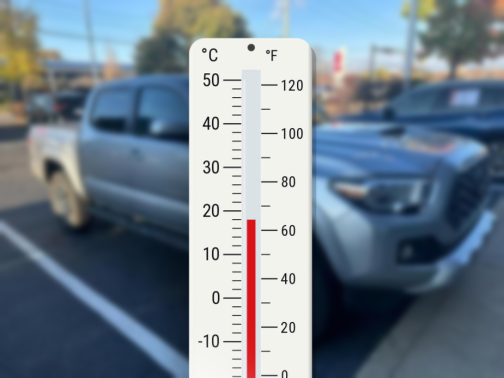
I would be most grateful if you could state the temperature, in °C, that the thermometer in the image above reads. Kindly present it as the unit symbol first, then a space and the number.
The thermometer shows °C 18
